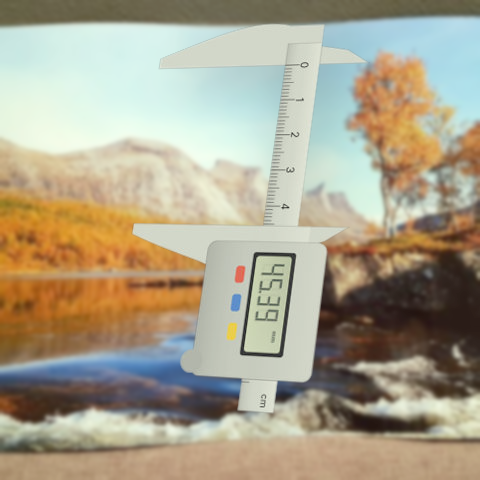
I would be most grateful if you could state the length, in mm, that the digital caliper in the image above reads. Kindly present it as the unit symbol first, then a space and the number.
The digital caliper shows mm 45.39
